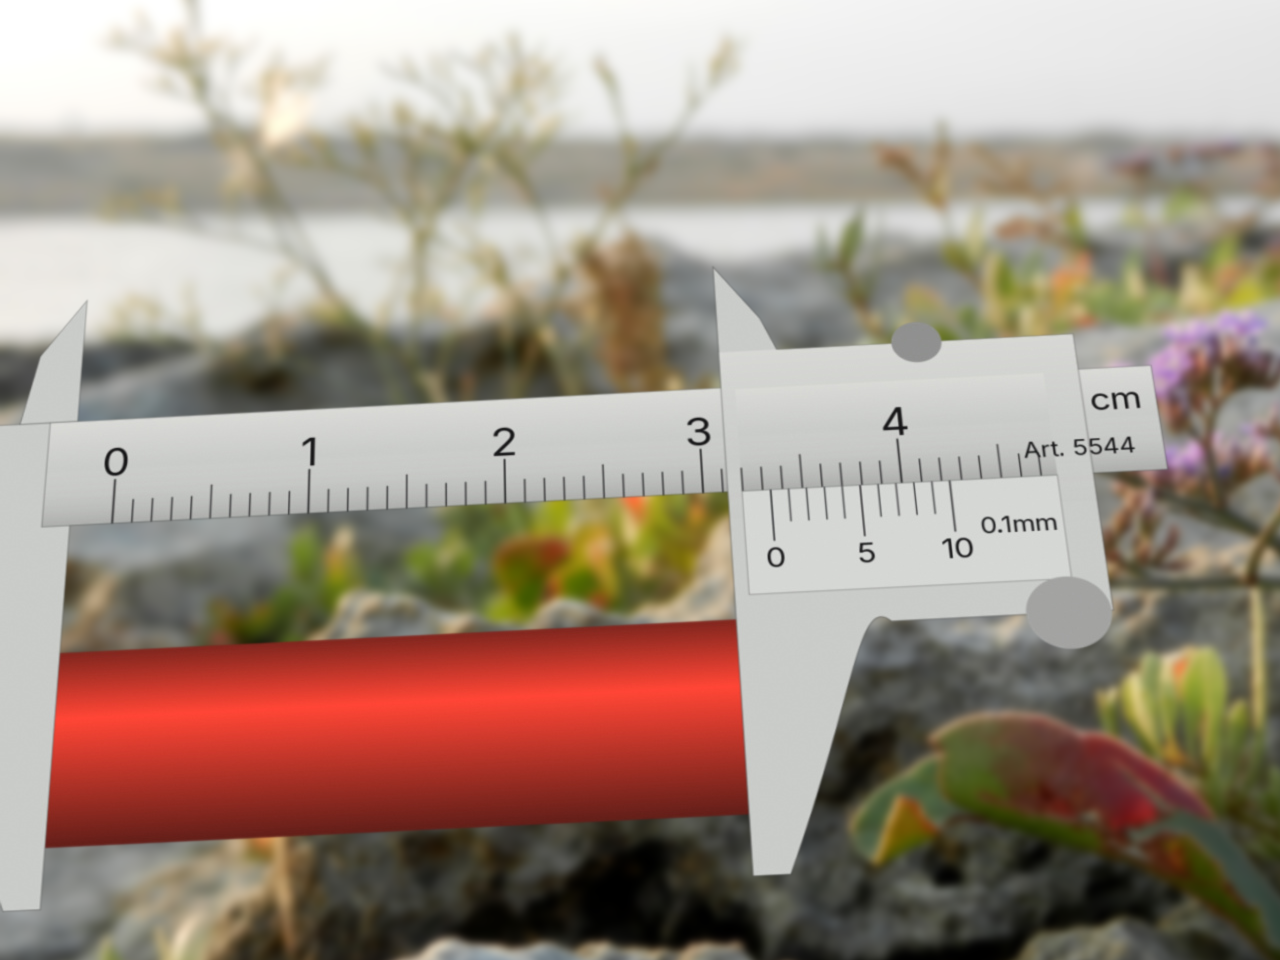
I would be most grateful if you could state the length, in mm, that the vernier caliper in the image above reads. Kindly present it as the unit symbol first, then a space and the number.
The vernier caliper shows mm 33.4
